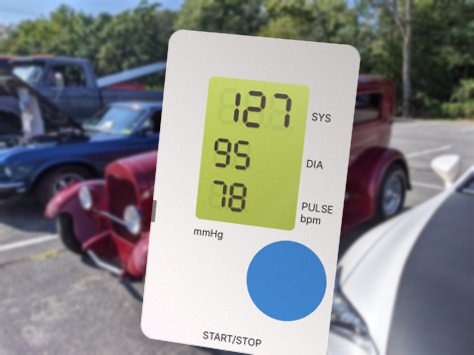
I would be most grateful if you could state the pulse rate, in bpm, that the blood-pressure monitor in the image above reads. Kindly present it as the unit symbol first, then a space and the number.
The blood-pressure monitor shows bpm 78
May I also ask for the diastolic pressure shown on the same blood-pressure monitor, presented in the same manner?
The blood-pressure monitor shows mmHg 95
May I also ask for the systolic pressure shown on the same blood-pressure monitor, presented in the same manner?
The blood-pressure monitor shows mmHg 127
